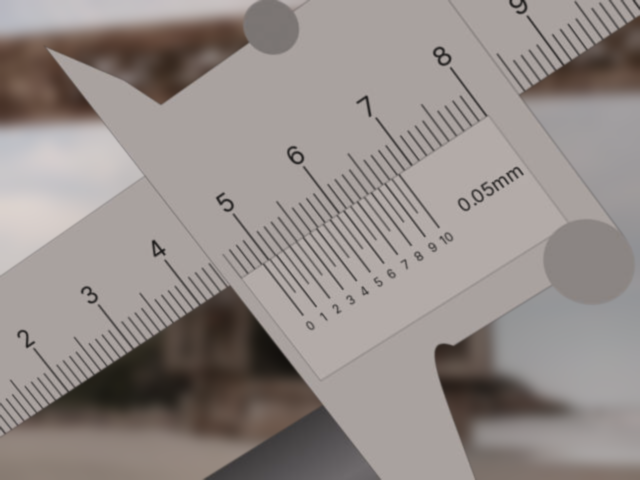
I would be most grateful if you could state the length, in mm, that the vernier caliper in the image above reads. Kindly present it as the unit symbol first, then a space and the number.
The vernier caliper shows mm 49.2
